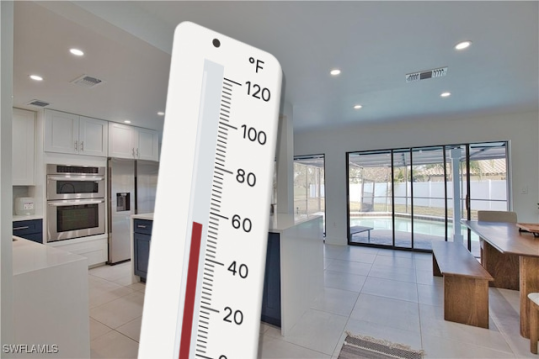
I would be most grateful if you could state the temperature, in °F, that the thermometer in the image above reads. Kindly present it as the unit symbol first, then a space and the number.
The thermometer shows °F 54
